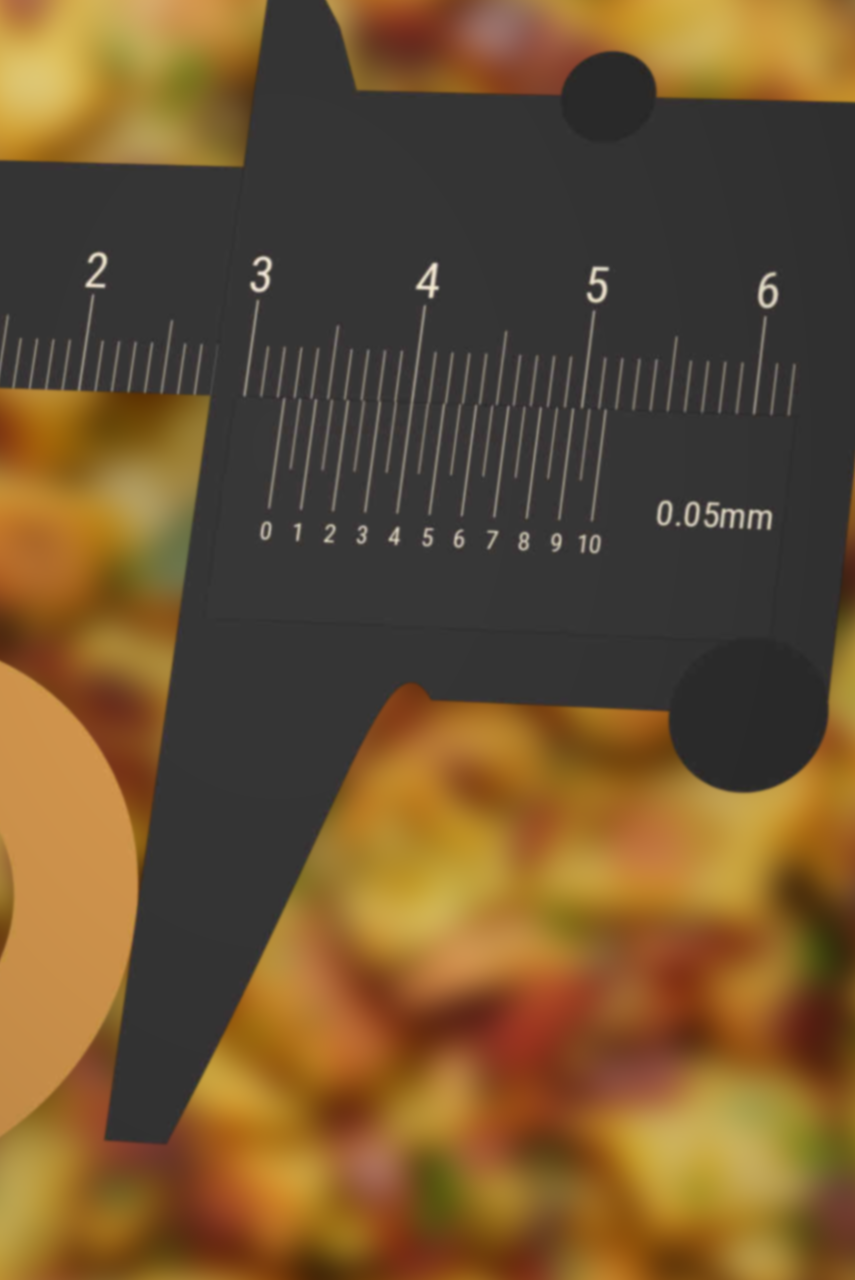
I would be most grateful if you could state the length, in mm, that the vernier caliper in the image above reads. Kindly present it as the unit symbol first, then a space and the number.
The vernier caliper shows mm 32.4
